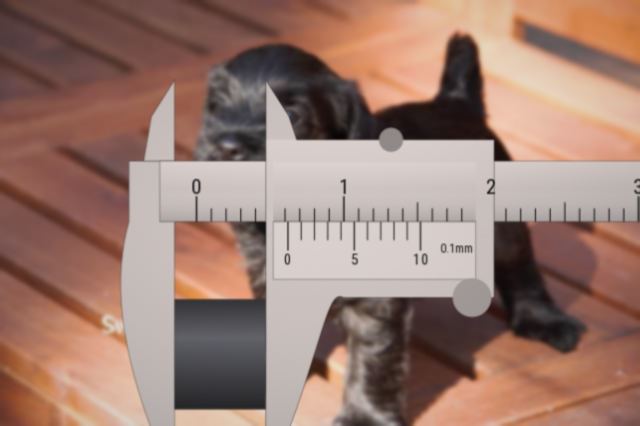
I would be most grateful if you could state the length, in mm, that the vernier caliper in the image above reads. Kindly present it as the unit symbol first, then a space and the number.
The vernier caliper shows mm 6.2
